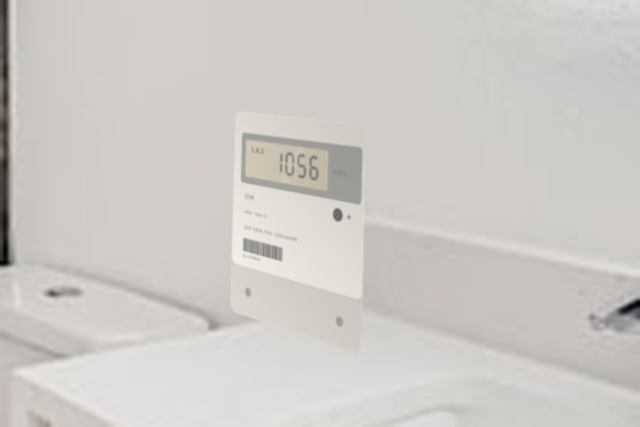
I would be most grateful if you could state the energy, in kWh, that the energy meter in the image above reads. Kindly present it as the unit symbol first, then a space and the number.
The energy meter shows kWh 1056
